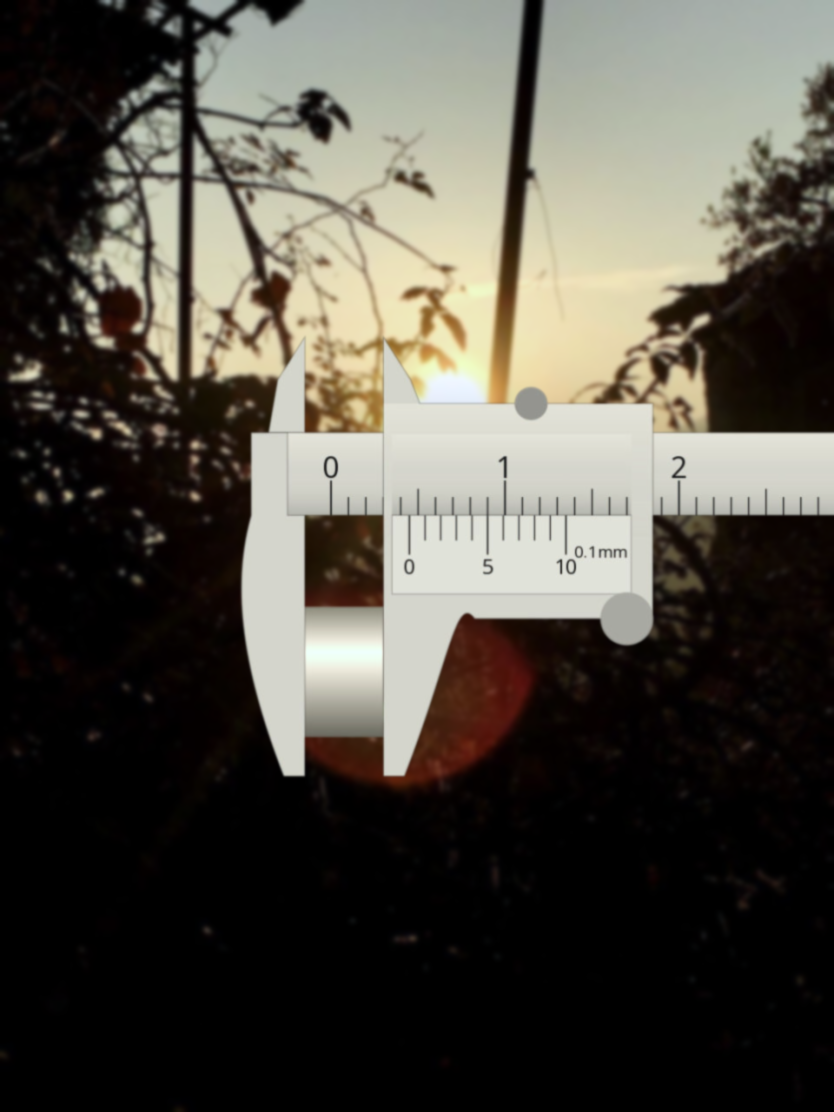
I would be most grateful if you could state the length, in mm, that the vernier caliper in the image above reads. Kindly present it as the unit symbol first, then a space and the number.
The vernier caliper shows mm 4.5
